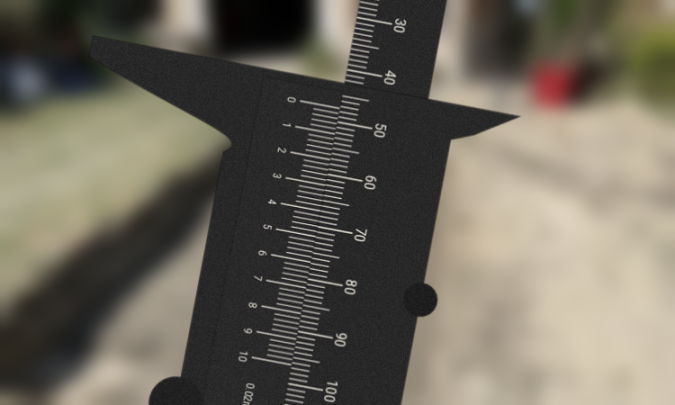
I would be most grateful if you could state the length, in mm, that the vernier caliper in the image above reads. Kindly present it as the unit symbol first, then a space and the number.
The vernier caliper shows mm 47.4
